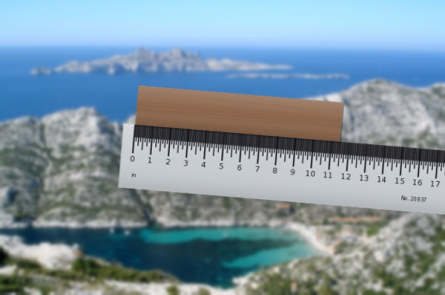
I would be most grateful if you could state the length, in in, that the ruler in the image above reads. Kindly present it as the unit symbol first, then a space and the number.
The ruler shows in 11.5
